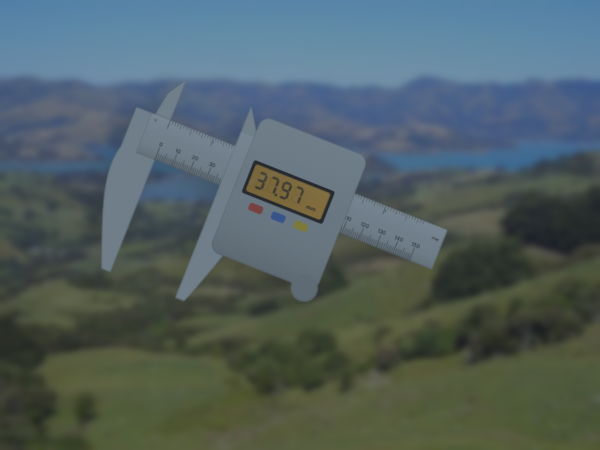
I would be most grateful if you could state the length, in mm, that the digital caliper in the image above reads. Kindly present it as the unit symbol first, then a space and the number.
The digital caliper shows mm 37.97
